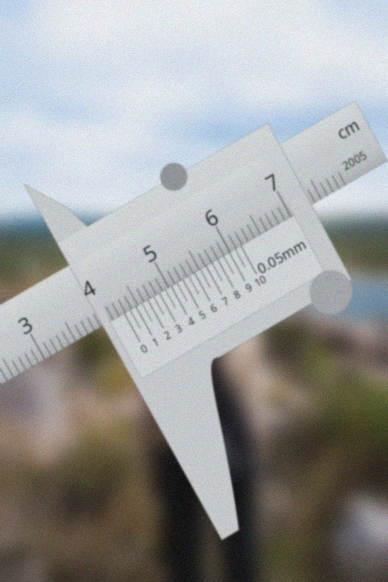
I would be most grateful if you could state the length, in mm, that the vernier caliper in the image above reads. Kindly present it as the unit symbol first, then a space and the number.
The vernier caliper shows mm 42.8
